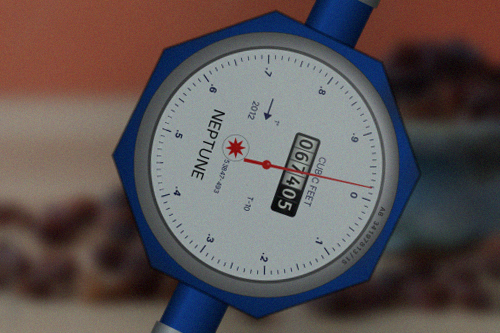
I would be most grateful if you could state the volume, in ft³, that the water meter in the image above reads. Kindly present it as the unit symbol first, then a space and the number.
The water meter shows ft³ 67404.98
